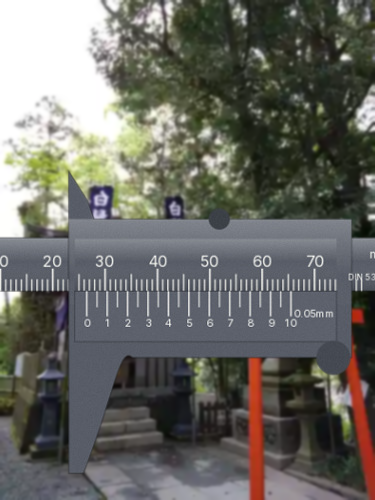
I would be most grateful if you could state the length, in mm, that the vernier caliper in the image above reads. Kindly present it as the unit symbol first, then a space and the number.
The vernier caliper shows mm 26.5
